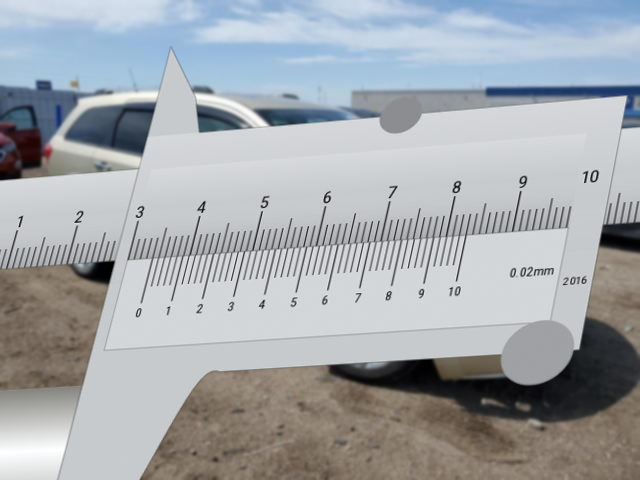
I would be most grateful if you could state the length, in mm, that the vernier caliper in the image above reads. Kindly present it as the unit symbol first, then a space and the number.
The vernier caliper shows mm 34.0
